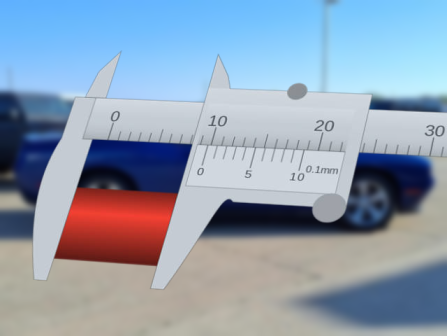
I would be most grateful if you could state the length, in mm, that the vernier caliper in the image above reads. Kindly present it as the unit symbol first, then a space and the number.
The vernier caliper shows mm 9.7
